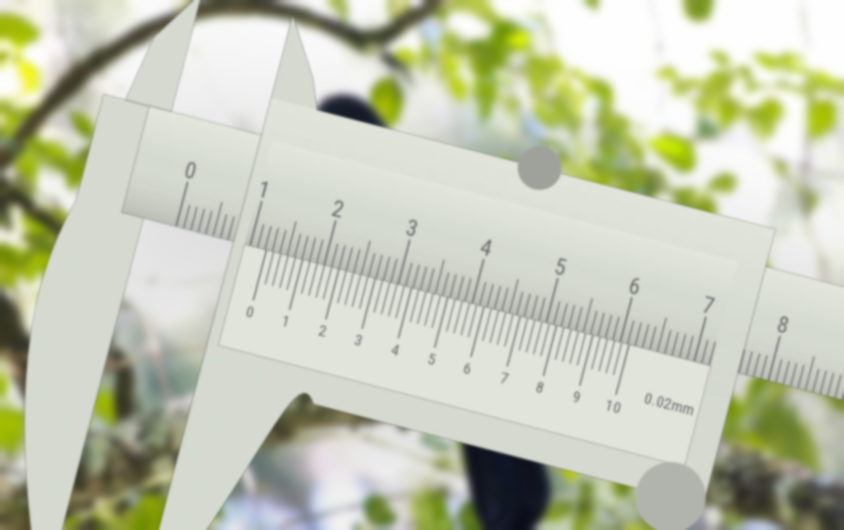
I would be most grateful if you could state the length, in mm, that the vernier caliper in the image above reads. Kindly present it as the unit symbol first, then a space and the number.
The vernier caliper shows mm 12.2
